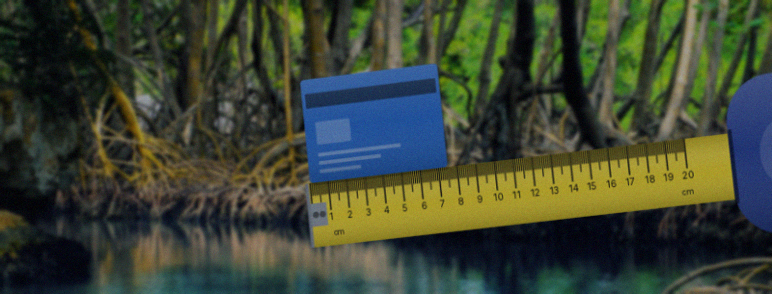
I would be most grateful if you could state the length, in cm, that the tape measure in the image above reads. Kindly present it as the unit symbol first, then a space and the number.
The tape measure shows cm 7.5
